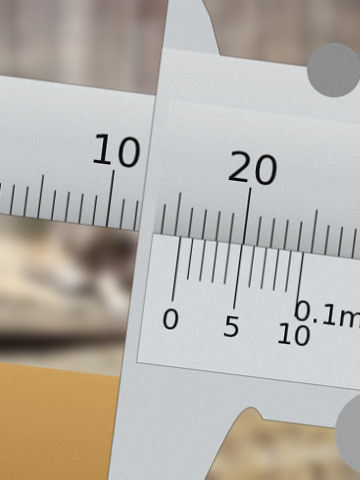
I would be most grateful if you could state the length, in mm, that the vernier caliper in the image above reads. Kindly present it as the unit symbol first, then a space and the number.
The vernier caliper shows mm 15.4
